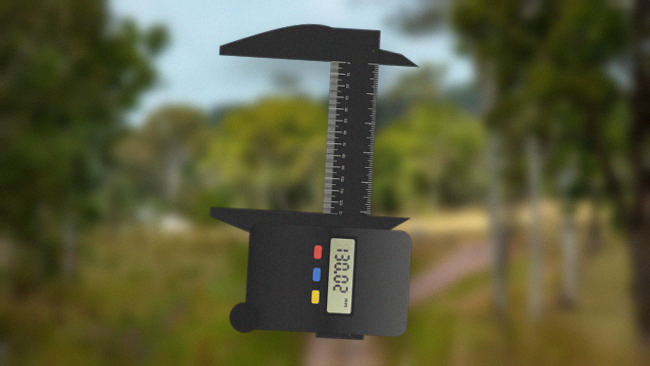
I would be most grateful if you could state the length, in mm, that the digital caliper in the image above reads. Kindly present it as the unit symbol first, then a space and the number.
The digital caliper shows mm 130.02
